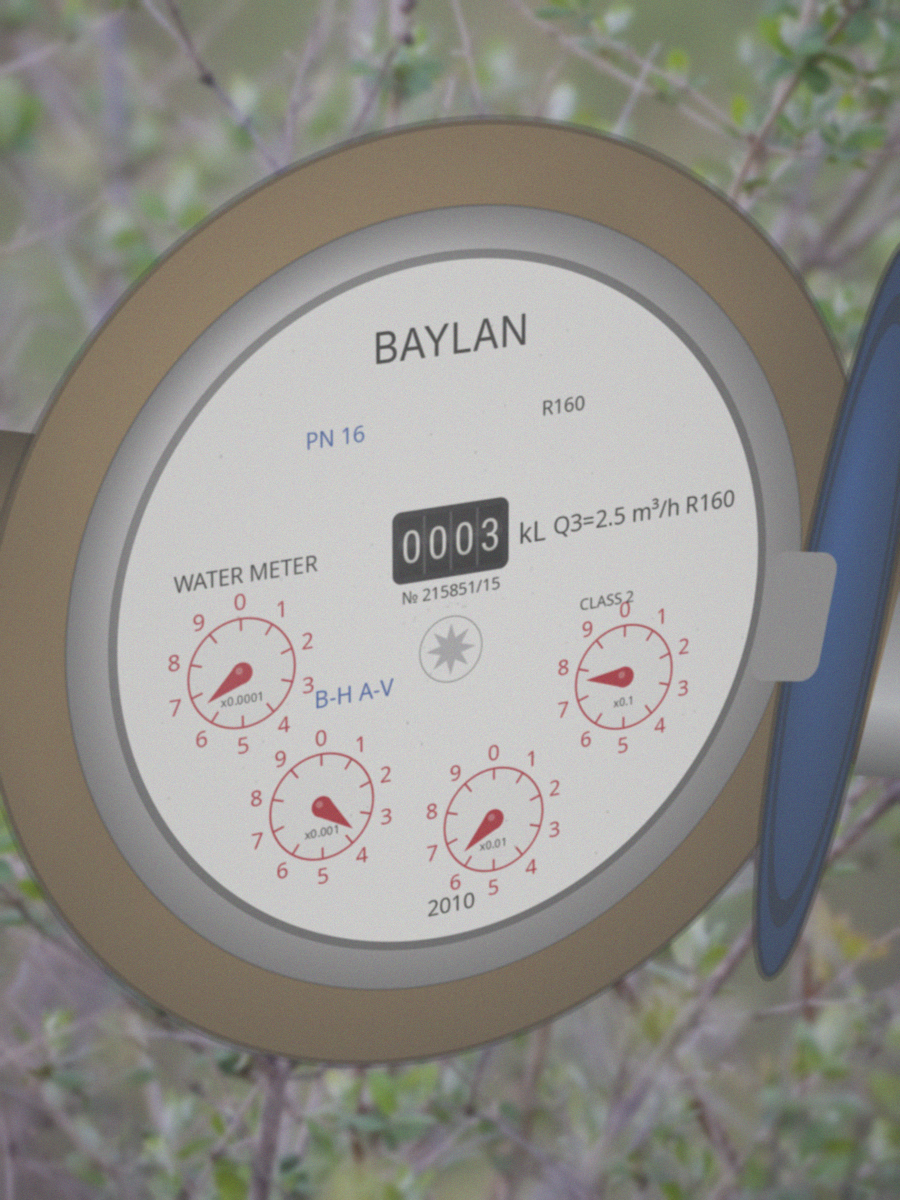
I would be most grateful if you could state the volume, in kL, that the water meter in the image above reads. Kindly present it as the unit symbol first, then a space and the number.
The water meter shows kL 3.7636
